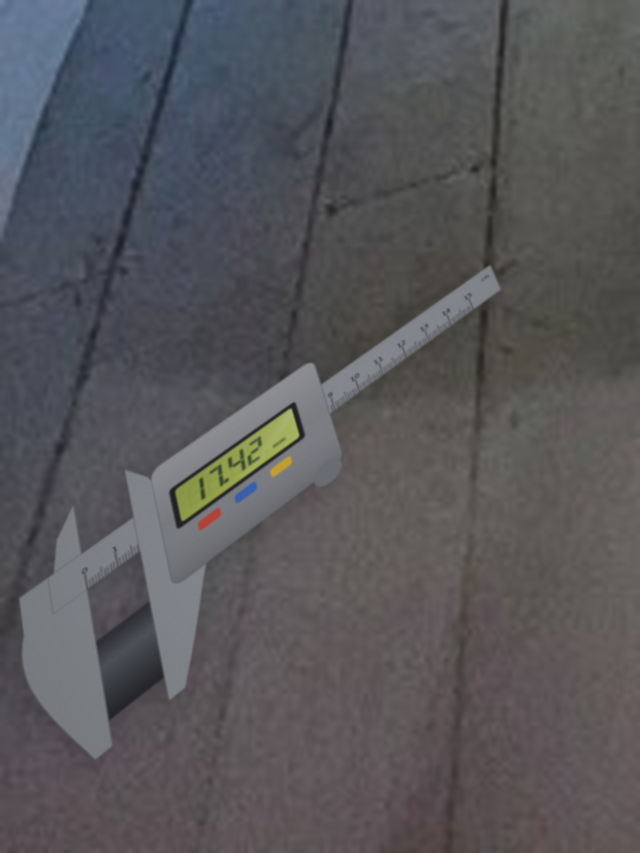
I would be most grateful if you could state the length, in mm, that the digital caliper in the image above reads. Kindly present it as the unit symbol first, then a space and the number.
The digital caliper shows mm 17.42
